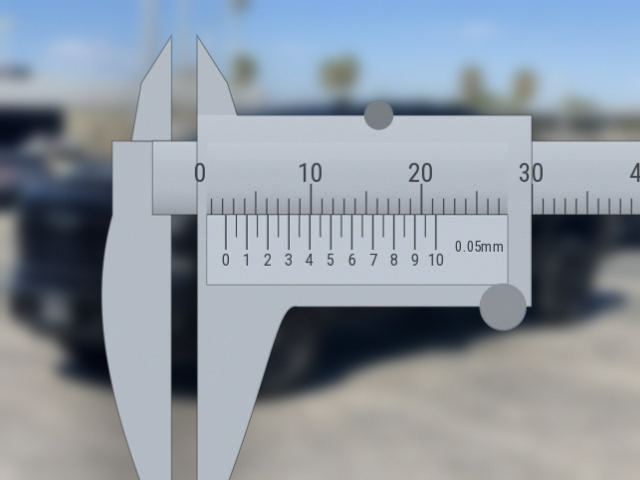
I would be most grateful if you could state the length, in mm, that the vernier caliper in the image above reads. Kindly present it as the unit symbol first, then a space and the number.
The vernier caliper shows mm 2.3
